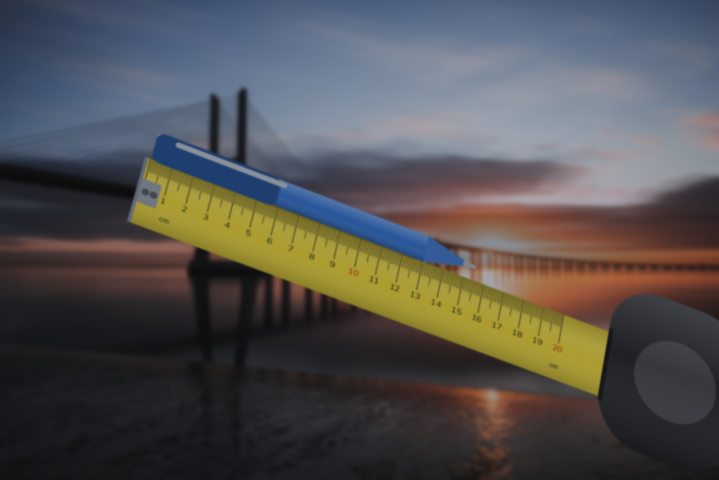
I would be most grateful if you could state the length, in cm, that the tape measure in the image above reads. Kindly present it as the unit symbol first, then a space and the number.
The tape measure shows cm 15.5
